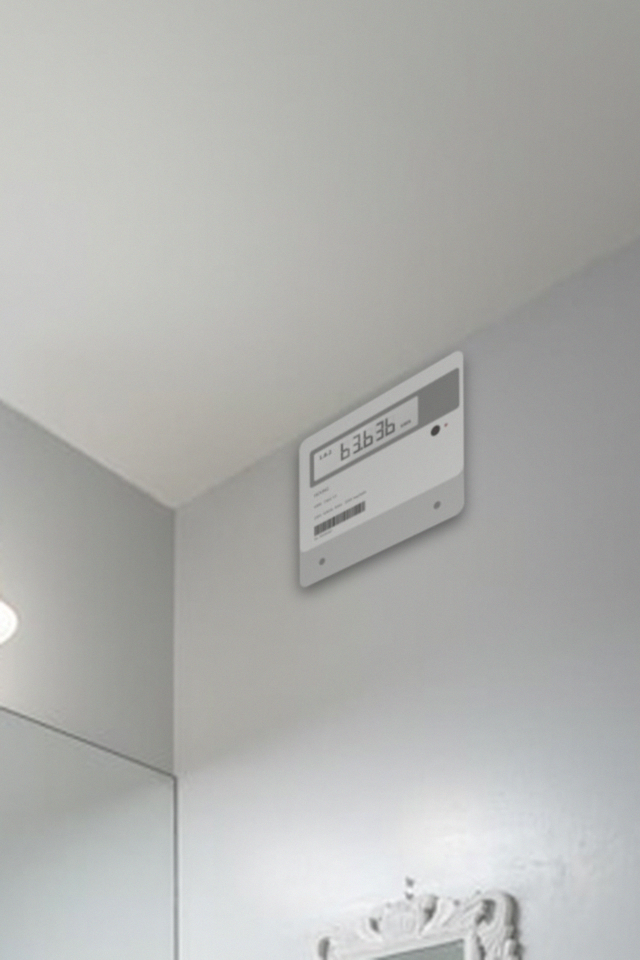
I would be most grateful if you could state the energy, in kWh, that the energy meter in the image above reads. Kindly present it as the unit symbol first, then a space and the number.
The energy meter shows kWh 63.636
